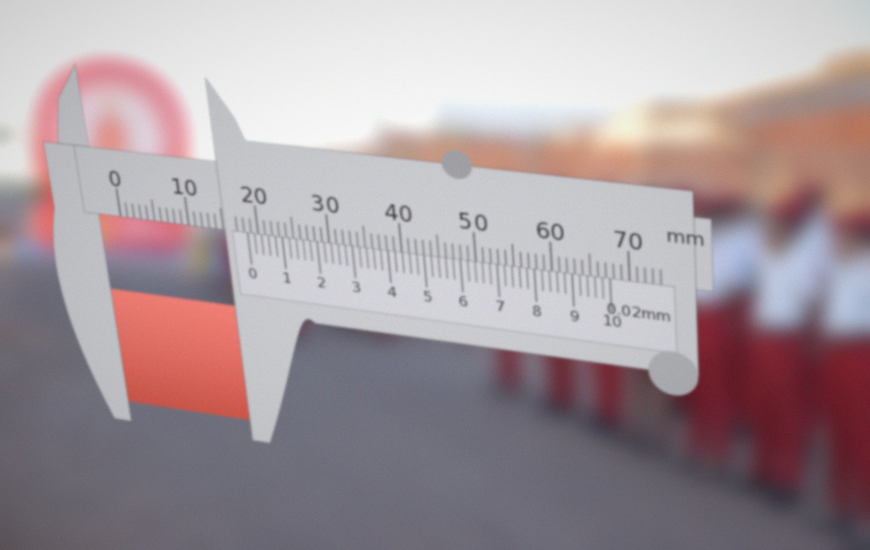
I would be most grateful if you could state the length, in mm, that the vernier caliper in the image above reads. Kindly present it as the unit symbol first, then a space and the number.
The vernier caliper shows mm 18.5
